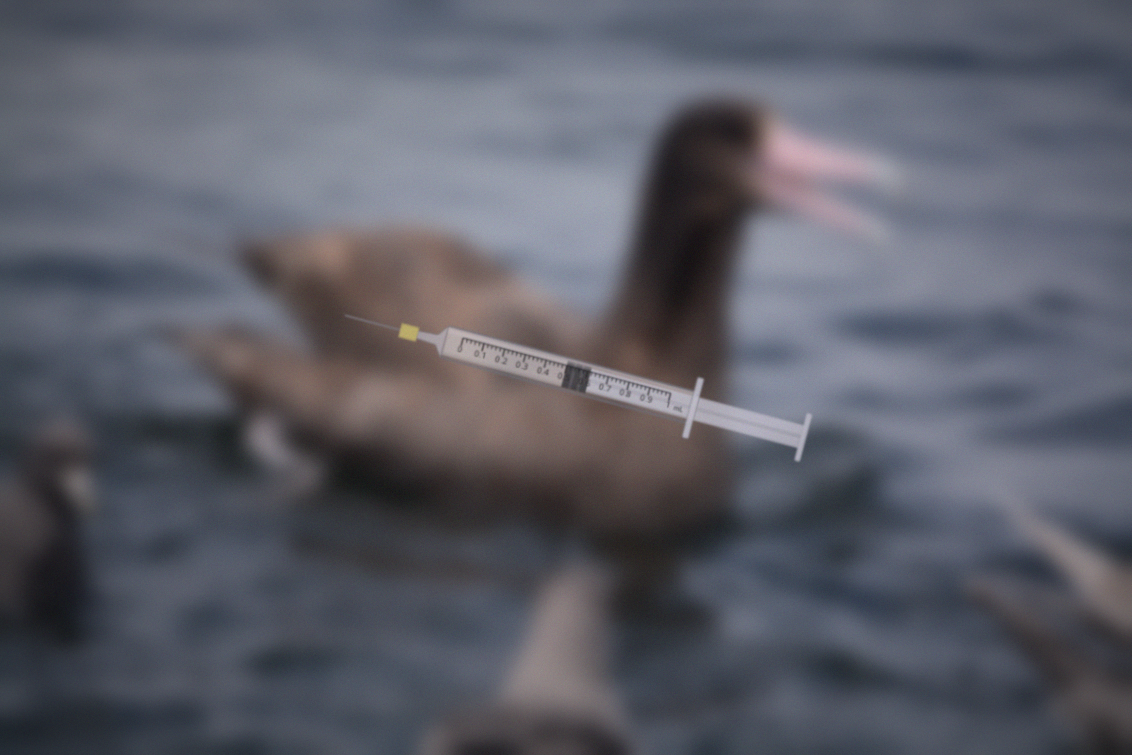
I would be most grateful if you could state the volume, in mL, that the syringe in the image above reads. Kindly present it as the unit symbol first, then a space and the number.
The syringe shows mL 0.5
